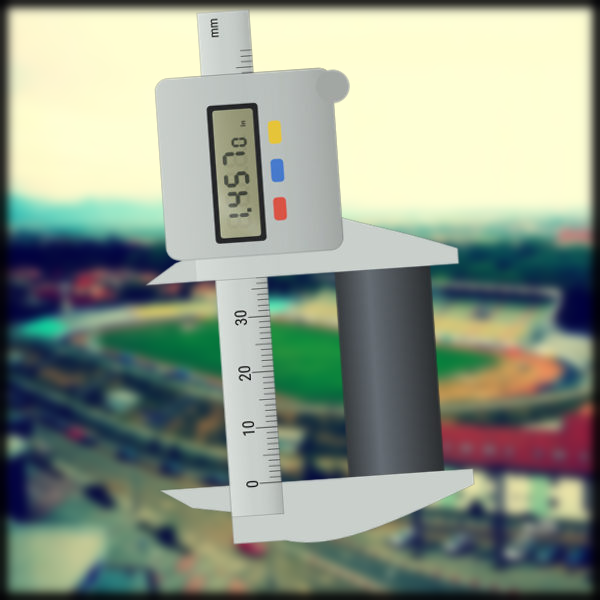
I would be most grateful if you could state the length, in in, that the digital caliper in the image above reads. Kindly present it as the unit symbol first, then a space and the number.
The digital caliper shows in 1.4570
